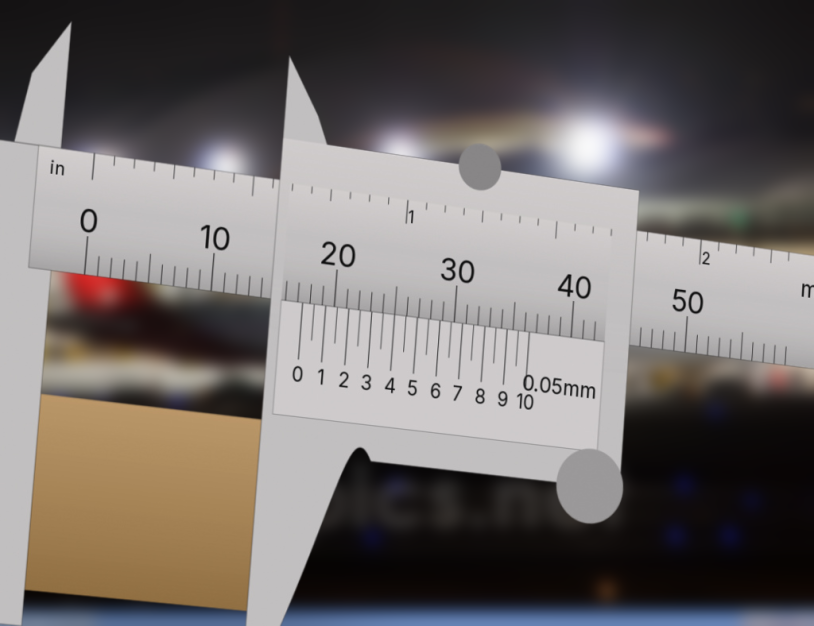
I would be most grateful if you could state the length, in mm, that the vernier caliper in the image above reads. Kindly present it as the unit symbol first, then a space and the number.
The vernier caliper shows mm 17.4
